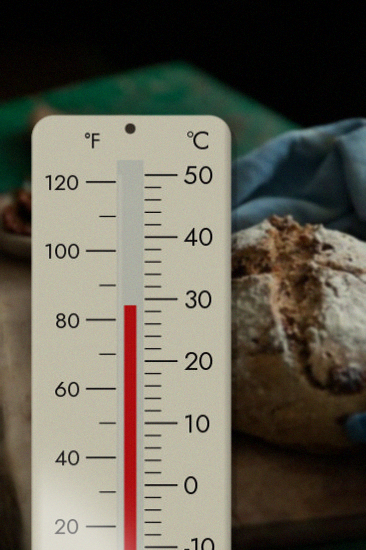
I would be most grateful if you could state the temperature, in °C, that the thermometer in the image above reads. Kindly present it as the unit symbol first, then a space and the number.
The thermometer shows °C 29
